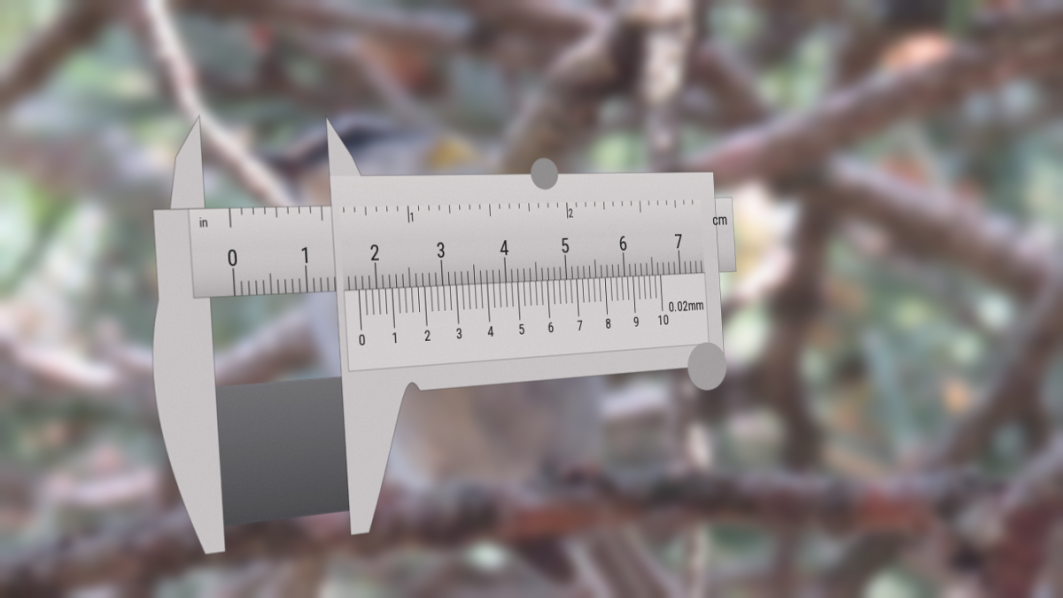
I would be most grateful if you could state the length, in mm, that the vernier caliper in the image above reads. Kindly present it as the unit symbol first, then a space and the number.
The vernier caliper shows mm 17.4
